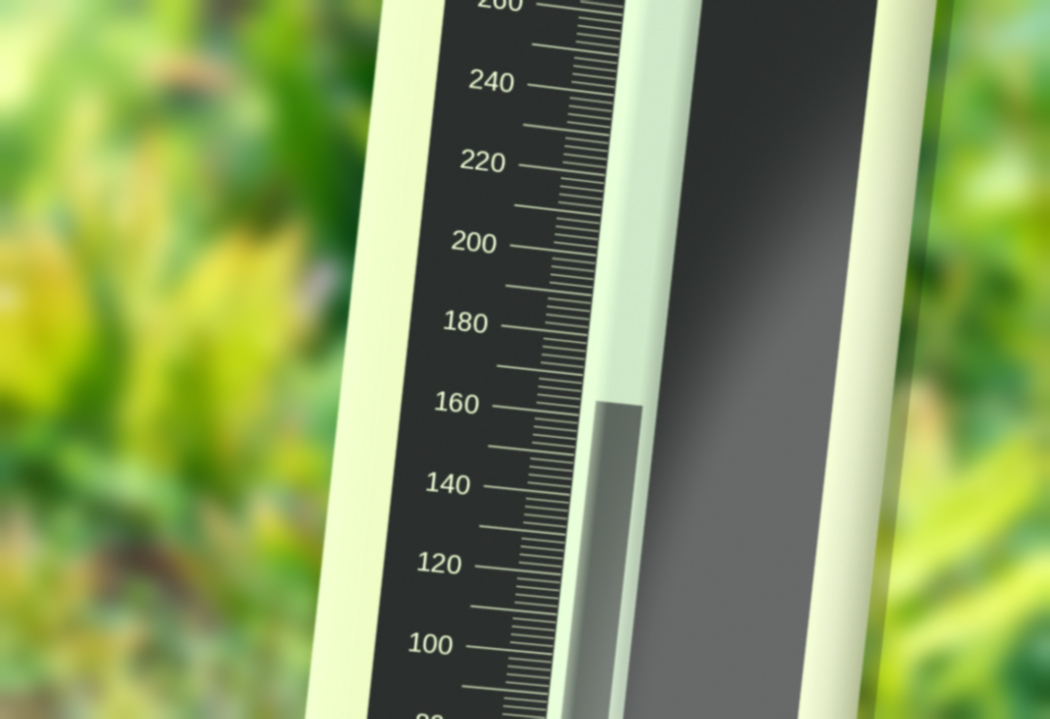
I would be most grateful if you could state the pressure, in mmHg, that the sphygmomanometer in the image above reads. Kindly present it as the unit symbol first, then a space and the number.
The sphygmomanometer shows mmHg 164
